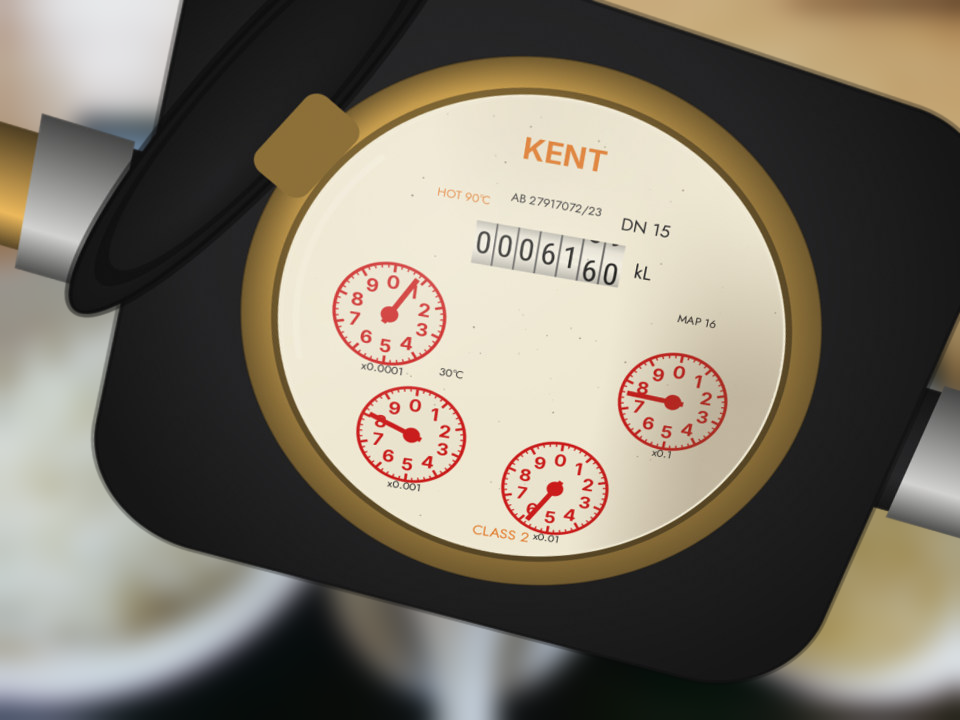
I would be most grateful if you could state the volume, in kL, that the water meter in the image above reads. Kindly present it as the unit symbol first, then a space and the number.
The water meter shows kL 6159.7580
